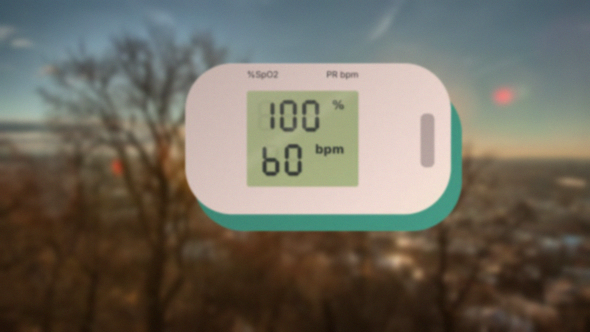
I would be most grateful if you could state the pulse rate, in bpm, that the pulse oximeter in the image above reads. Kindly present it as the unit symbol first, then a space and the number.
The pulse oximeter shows bpm 60
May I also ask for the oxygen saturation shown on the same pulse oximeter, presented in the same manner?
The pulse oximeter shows % 100
